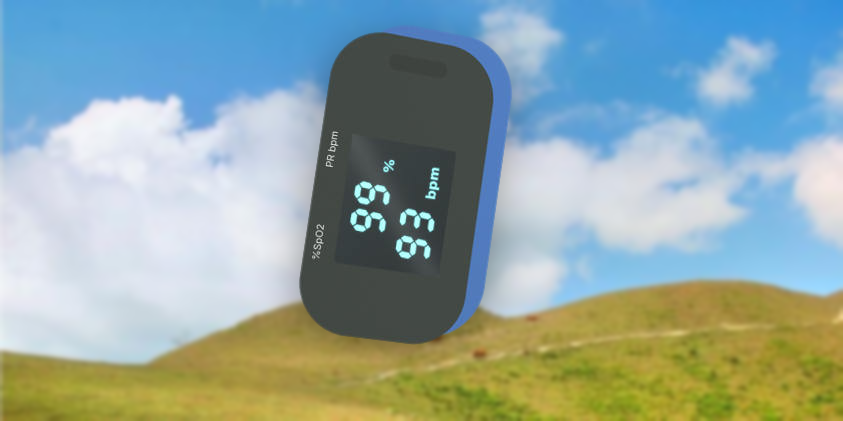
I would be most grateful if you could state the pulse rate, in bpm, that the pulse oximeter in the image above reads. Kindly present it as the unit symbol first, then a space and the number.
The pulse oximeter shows bpm 93
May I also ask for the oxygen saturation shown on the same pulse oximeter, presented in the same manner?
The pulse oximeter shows % 99
